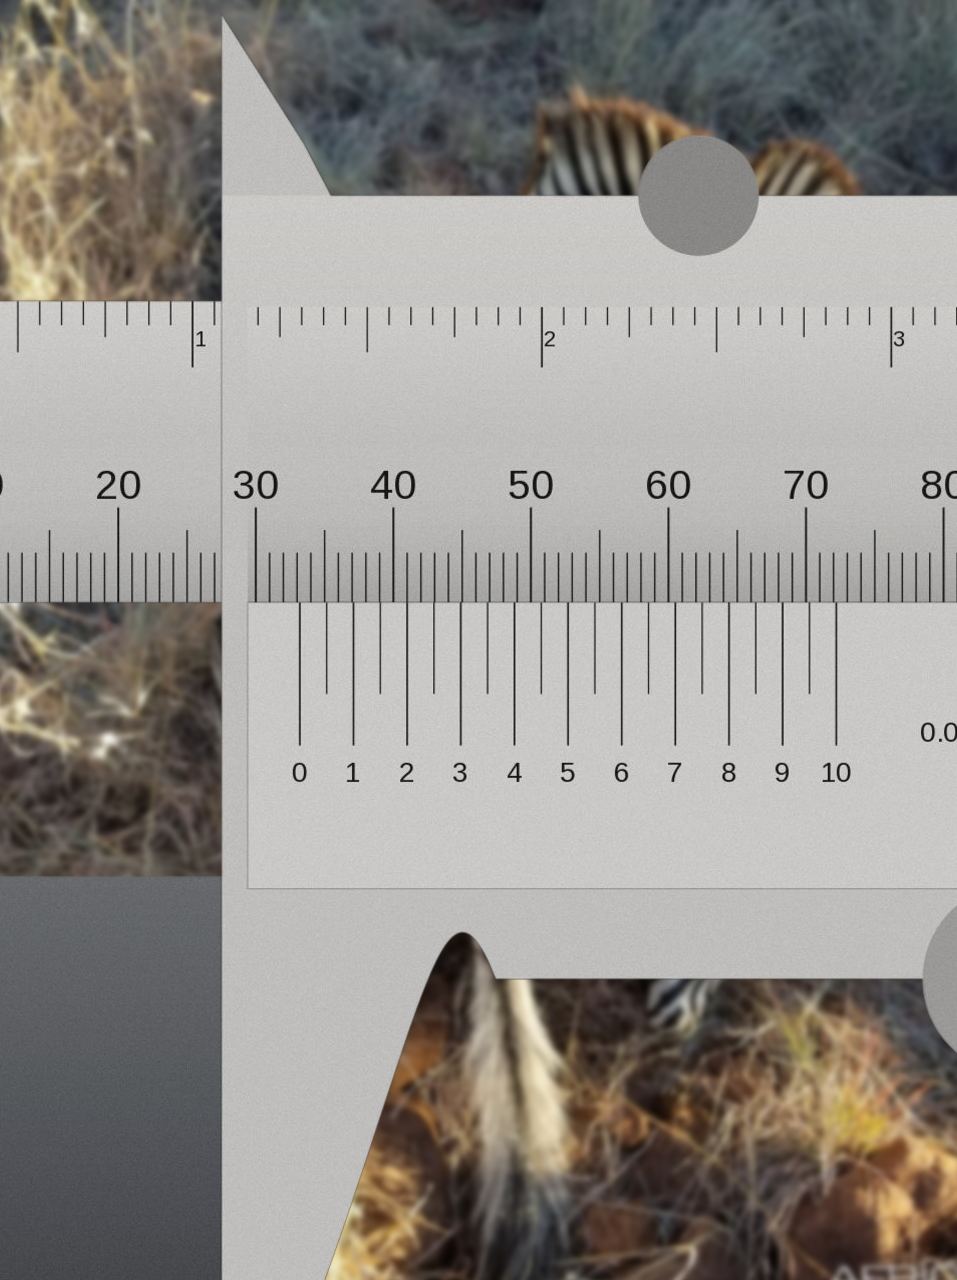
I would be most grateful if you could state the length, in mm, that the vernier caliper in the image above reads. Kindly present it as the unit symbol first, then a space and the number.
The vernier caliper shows mm 33.2
